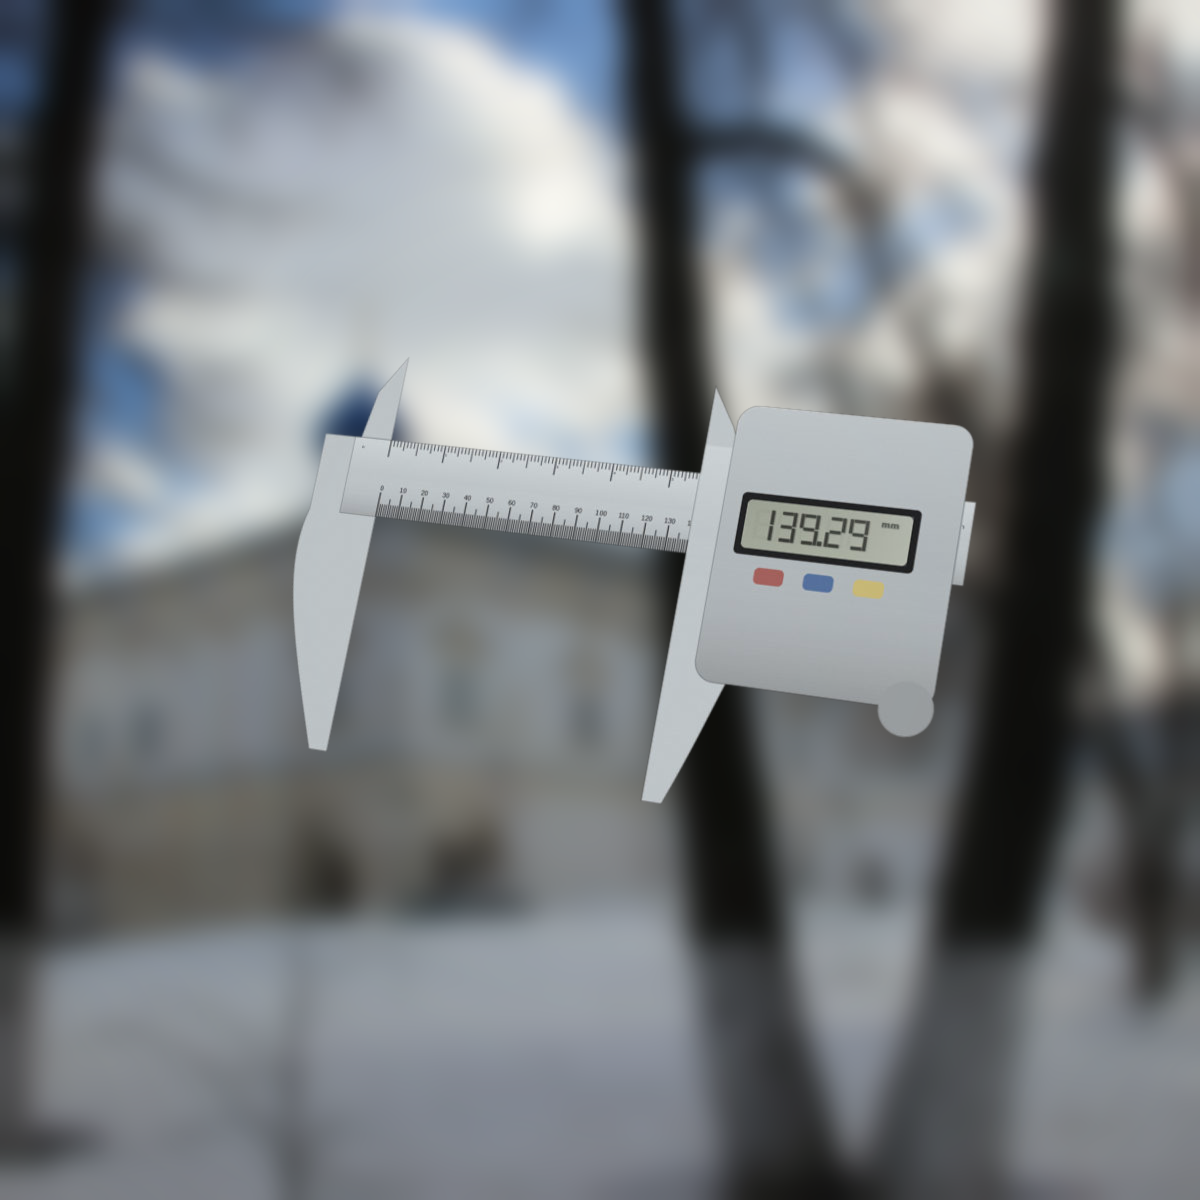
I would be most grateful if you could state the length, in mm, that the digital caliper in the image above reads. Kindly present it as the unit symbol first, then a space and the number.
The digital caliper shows mm 139.29
